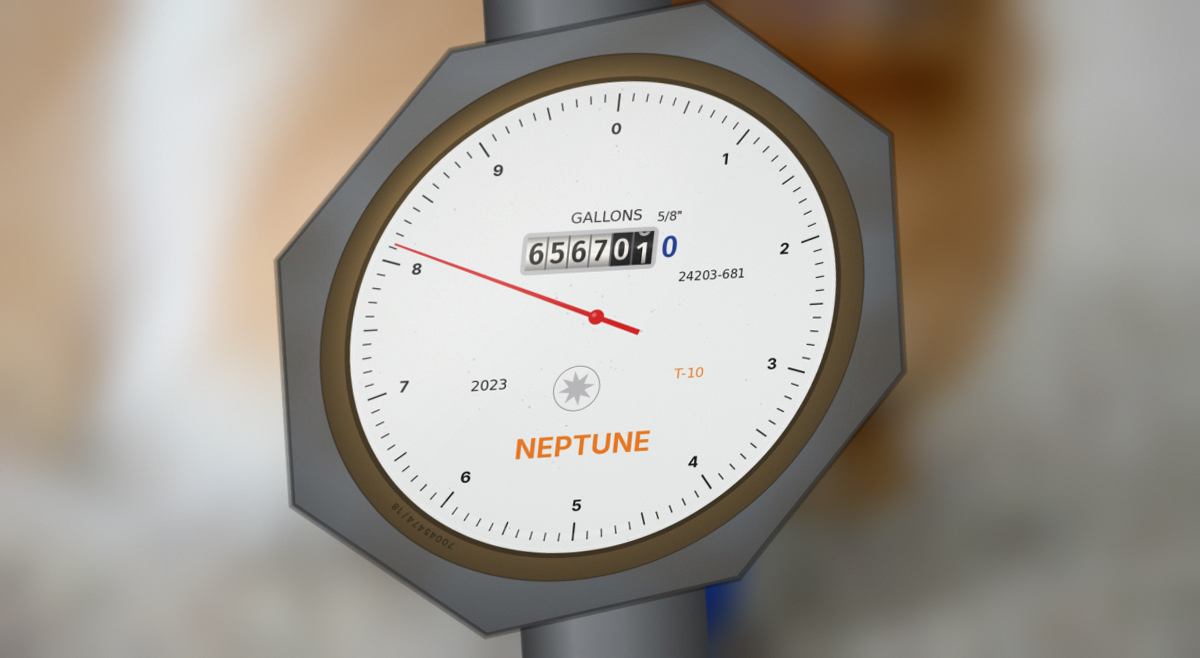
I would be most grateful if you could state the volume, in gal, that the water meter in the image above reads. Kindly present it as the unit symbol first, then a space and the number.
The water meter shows gal 6567008.1
